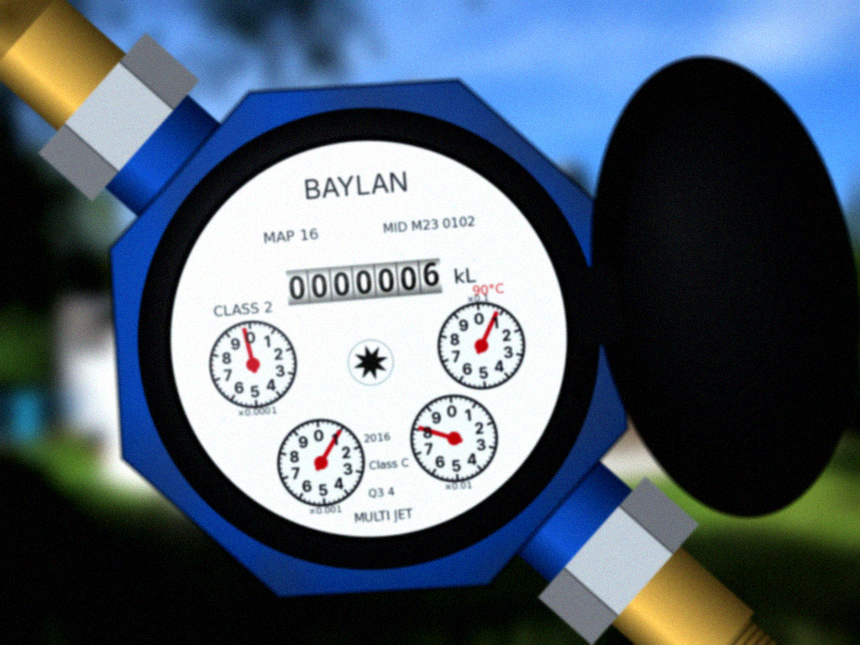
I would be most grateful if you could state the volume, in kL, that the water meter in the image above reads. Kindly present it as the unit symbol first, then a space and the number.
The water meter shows kL 6.0809
